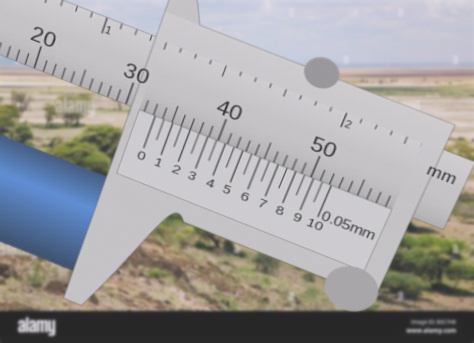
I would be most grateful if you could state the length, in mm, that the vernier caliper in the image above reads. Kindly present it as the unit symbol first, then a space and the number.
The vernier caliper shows mm 33.2
